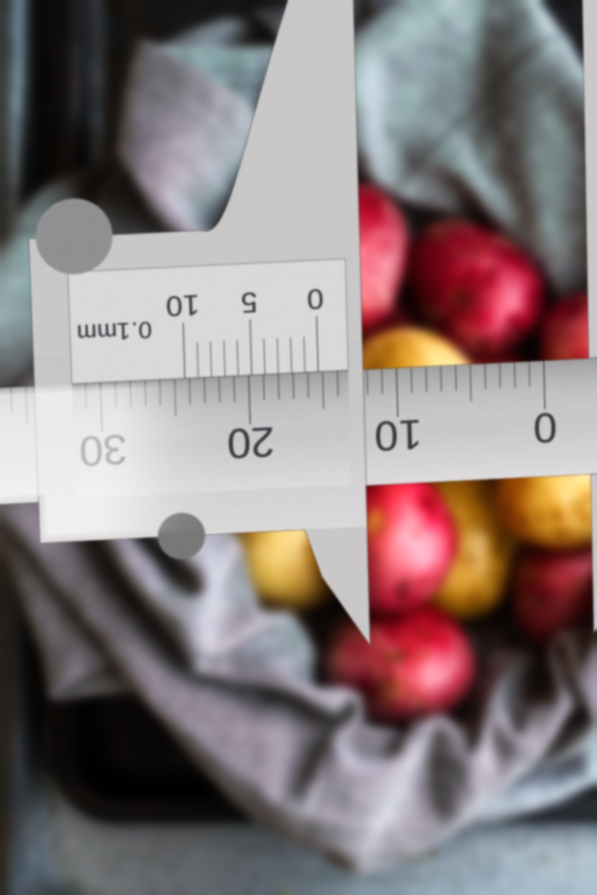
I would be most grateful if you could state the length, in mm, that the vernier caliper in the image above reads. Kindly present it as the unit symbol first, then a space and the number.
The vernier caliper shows mm 15.3
